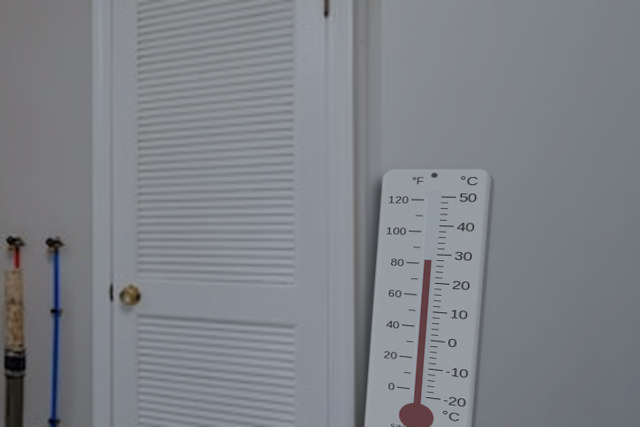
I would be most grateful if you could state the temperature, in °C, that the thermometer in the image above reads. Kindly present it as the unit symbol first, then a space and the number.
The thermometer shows °C 28
